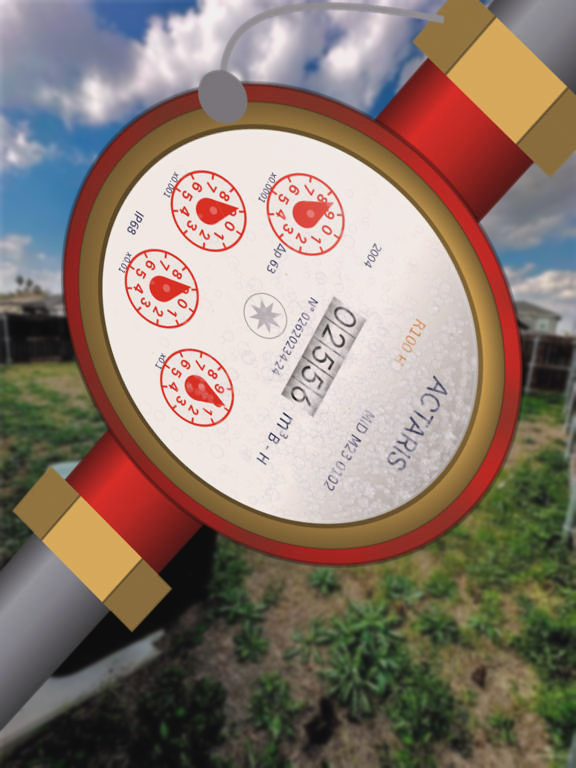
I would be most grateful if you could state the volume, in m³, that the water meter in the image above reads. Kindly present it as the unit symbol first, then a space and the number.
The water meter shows m³ 2555.9888
